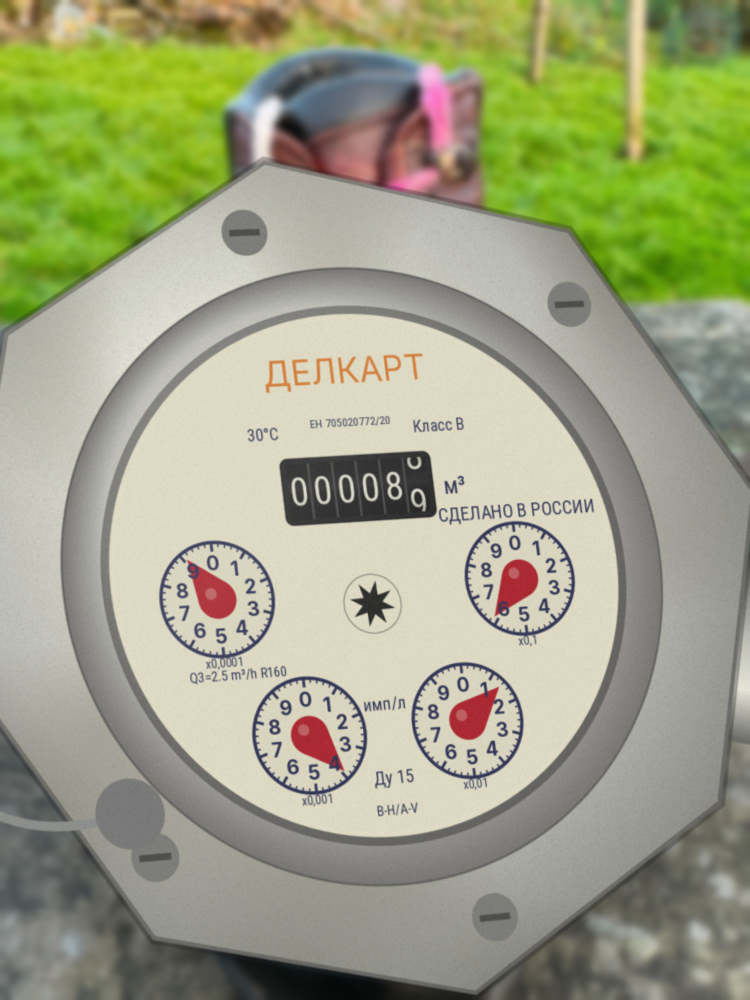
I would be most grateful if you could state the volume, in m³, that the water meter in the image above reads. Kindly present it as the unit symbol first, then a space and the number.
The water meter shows m³ 88.6139
